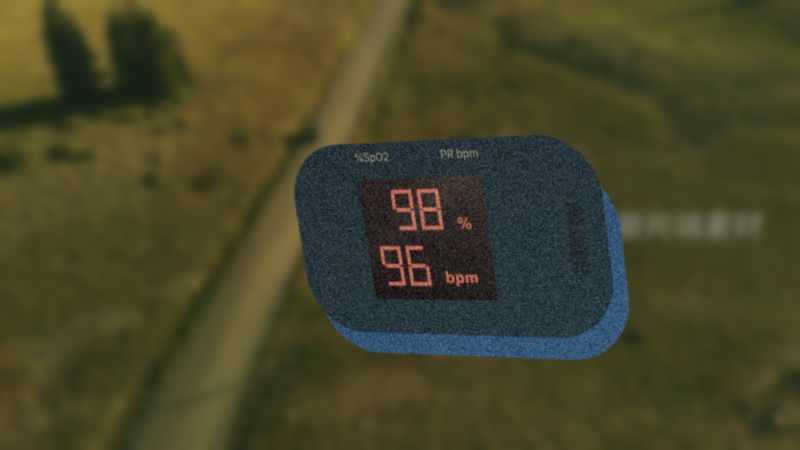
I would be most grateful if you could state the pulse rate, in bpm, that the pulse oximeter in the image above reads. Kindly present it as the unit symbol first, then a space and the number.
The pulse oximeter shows bpm 96
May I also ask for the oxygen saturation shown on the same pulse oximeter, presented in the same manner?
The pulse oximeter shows % 98
